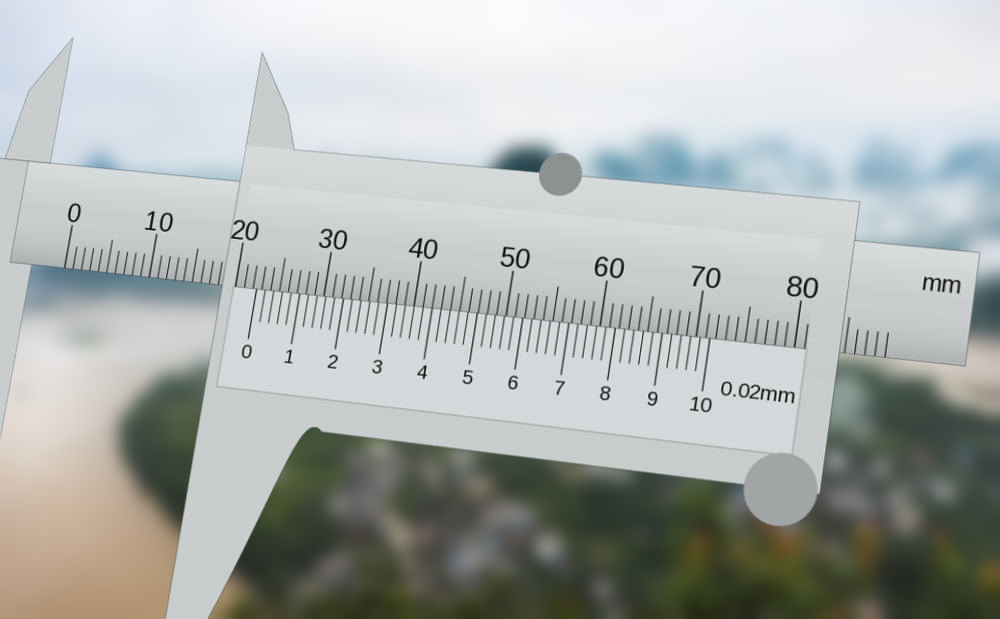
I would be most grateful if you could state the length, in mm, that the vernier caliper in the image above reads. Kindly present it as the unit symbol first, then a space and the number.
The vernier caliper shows mm 22.4
